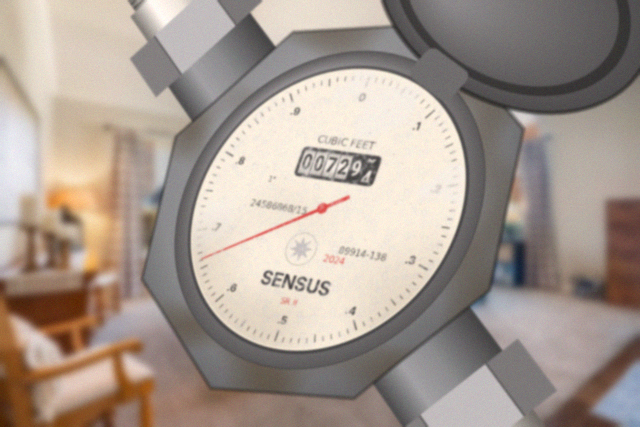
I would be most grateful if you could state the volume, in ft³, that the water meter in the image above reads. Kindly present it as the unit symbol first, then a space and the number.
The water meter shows ft³ 7293.66
